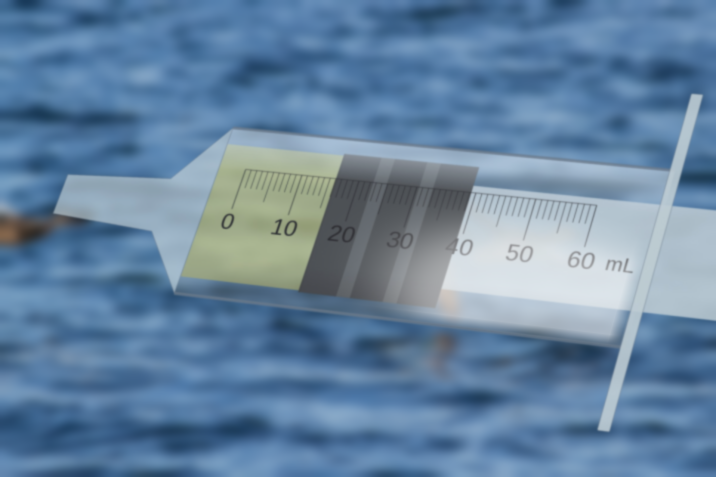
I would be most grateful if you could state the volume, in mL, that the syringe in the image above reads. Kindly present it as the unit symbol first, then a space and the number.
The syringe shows mL 16
